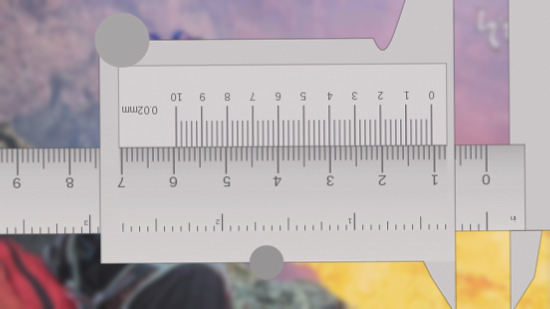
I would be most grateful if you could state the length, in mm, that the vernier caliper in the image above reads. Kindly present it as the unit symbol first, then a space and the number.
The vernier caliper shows mm 10.5
